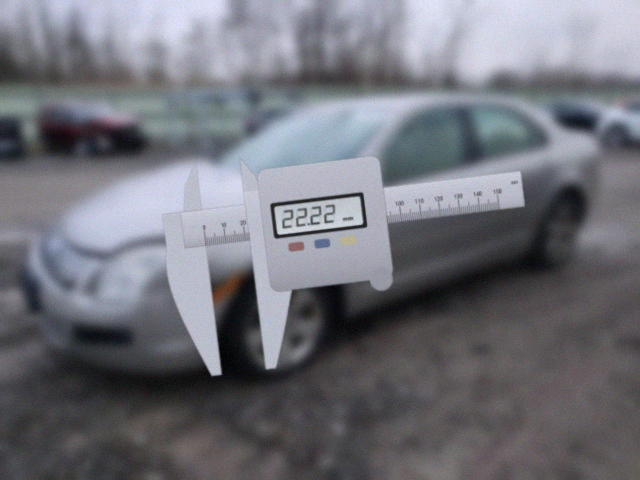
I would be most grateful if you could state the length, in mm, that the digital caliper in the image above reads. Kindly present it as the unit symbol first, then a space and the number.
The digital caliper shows mm 22.22
